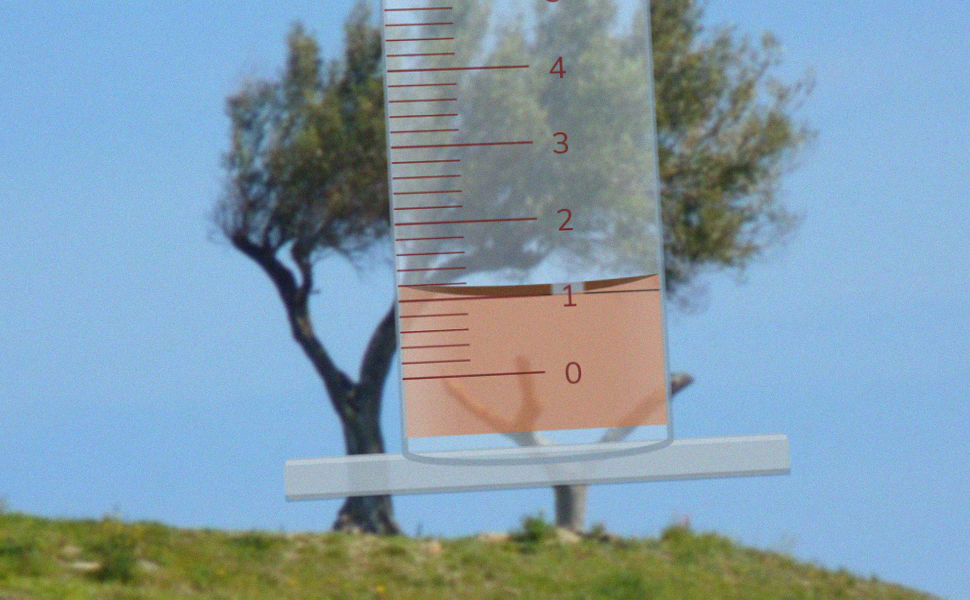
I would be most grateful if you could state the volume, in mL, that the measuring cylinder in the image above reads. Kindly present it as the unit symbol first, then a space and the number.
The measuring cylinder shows mL 1
